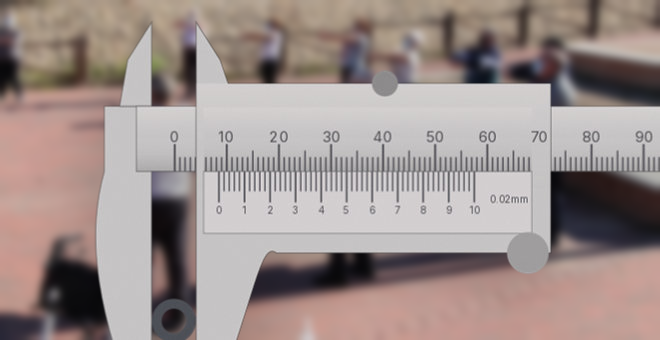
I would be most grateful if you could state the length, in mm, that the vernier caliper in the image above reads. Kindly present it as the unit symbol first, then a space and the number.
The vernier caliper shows mm 8.5
